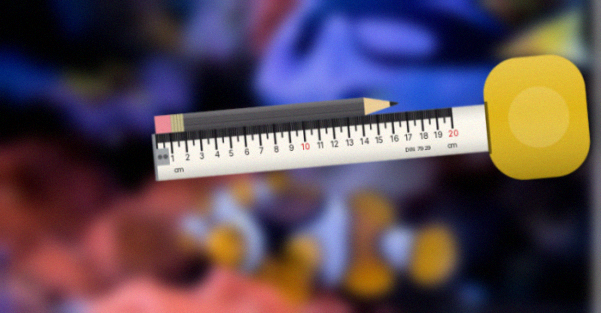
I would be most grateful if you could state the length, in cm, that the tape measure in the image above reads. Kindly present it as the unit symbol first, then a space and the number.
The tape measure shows cm 16.5
